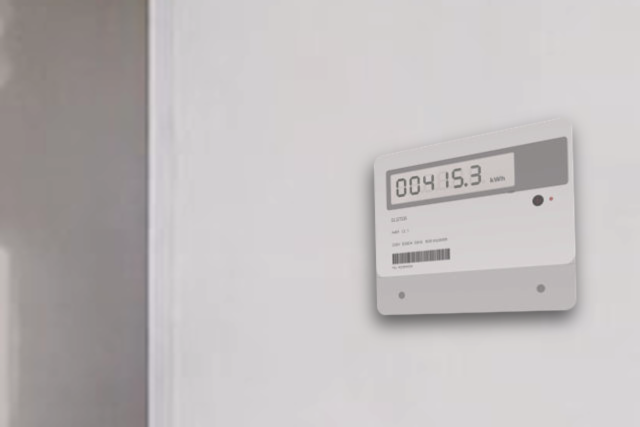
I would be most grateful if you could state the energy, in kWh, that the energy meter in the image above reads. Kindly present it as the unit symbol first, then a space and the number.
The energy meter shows kWh 415.3
